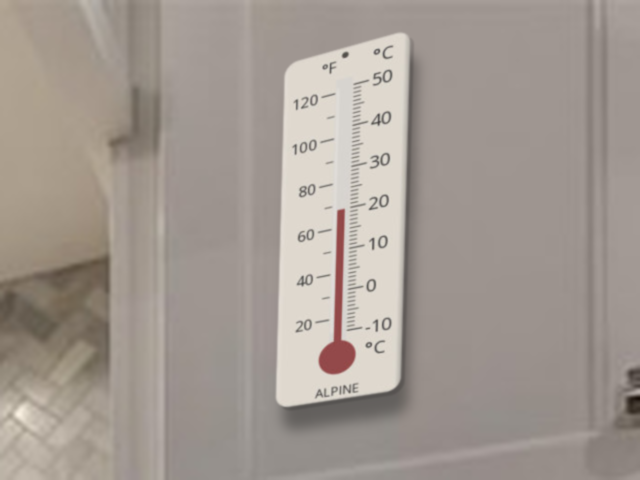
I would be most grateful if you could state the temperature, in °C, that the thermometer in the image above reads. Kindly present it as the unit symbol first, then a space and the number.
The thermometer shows °C 20
